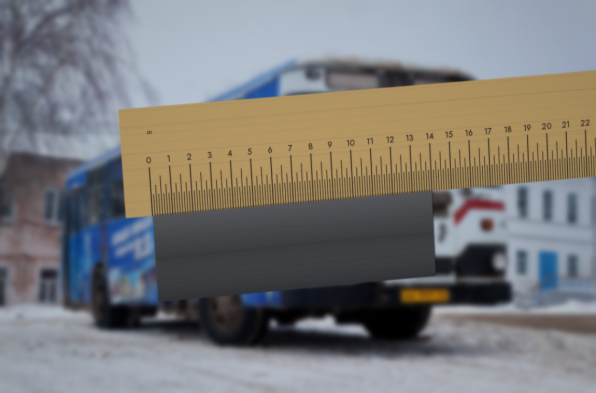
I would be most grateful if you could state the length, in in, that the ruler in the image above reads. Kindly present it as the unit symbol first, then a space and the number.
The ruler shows in 14
